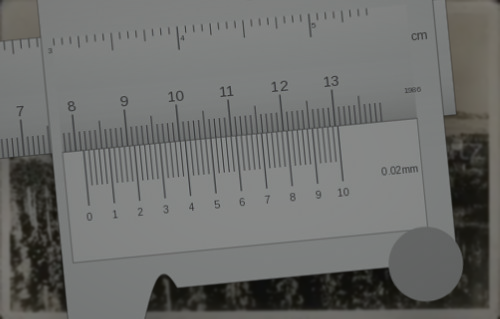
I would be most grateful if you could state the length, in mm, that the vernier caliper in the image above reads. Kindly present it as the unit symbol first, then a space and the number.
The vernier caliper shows mm 81.5
